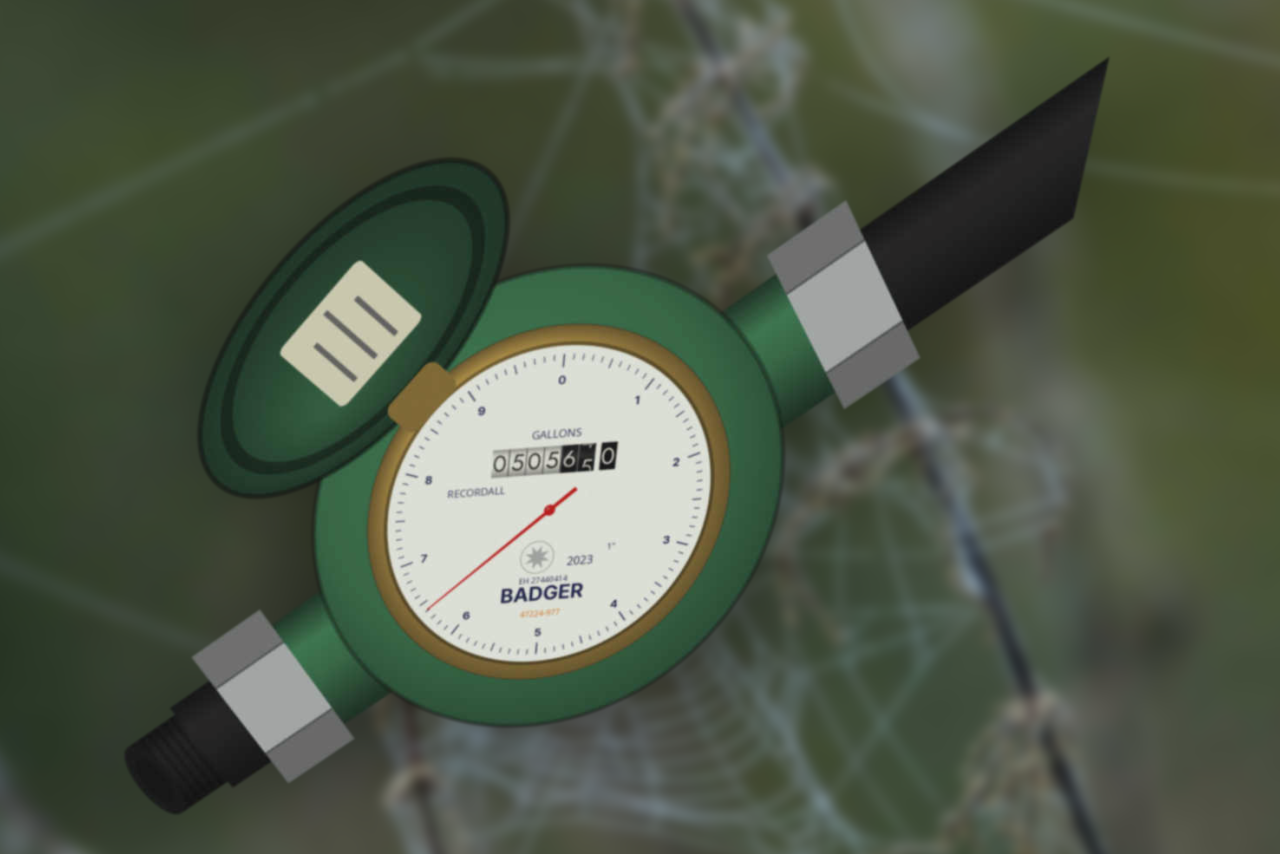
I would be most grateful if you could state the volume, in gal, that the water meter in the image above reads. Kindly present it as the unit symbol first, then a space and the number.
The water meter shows gal 505646.4
